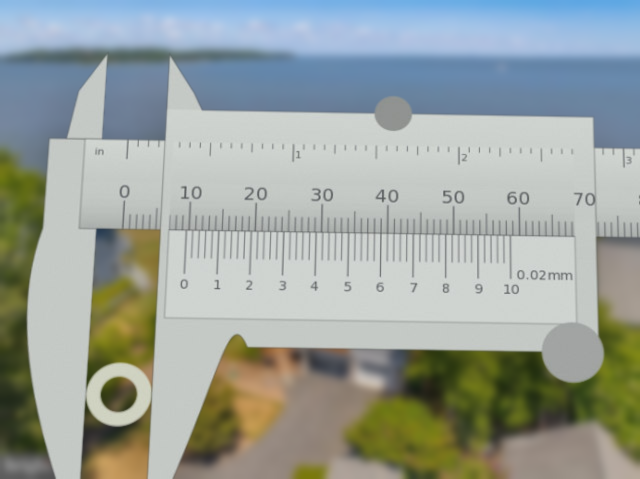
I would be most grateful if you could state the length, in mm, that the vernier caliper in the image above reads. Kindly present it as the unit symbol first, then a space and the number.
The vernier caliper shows mm 9.6
